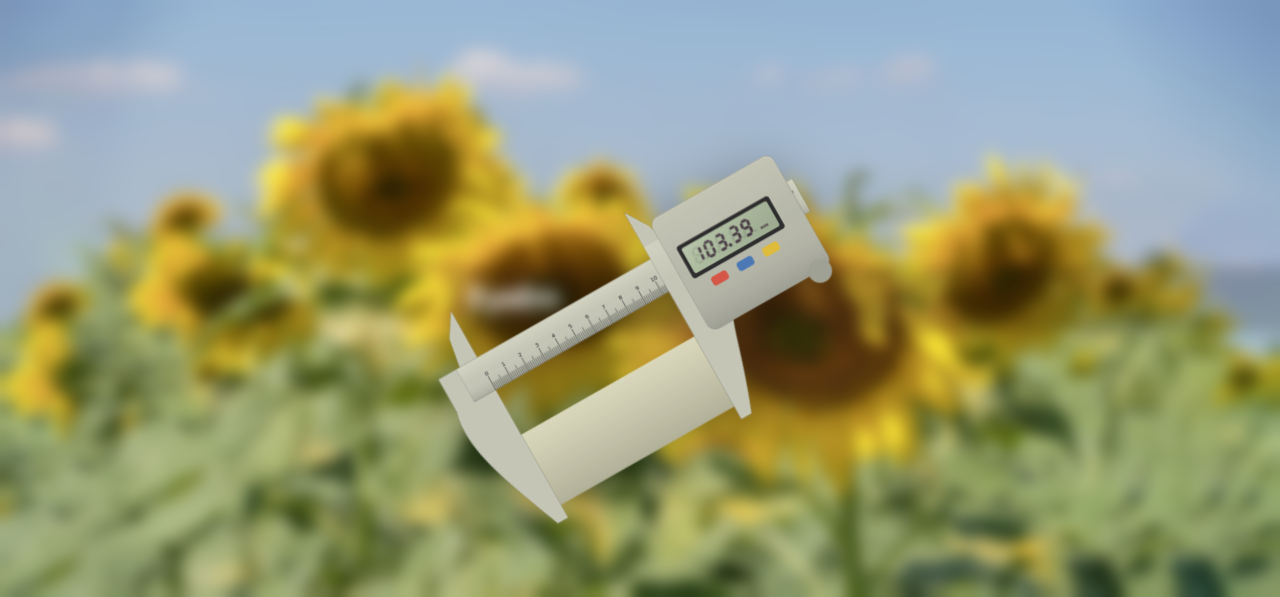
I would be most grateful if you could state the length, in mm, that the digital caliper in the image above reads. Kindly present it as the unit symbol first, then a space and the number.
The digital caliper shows mm 103.39
